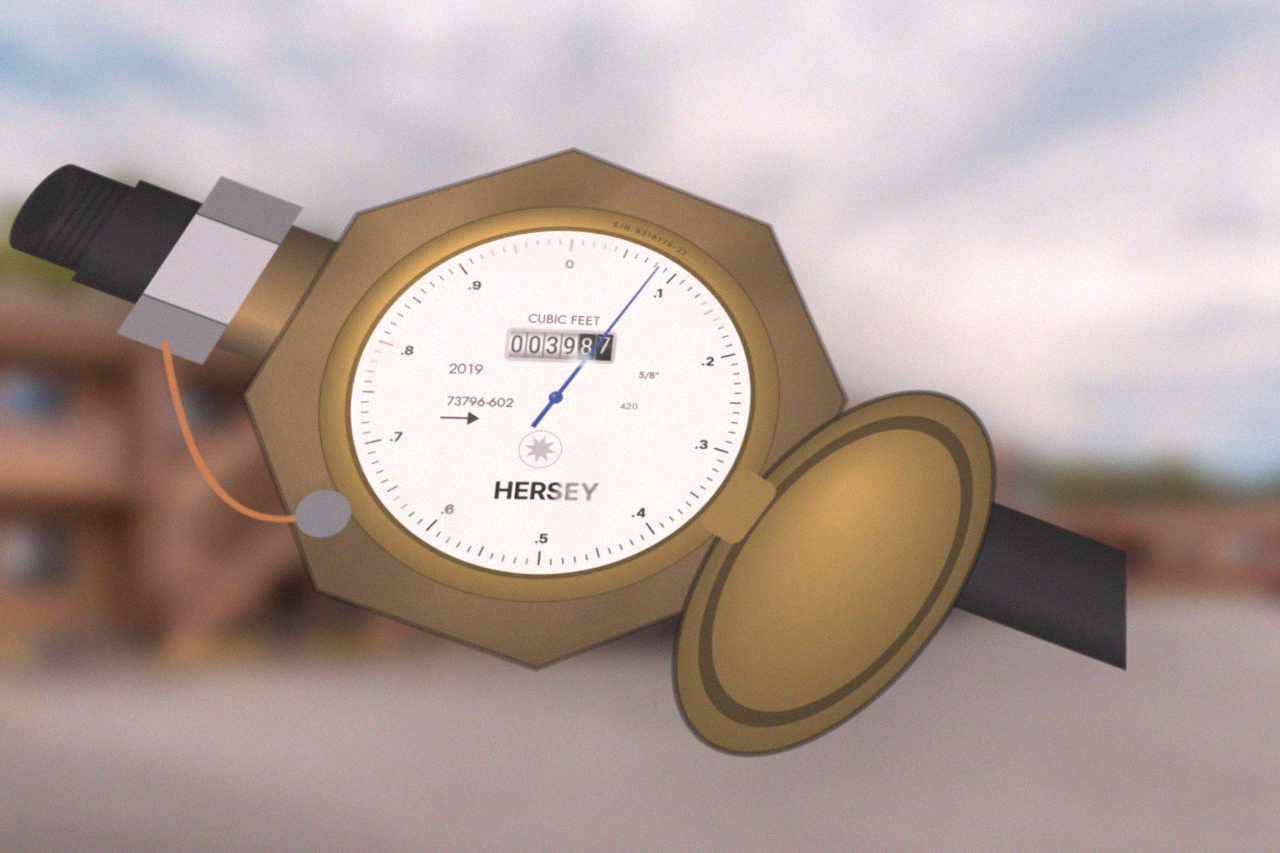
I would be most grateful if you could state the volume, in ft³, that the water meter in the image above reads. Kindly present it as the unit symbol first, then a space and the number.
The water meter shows ft³ 3987.08
